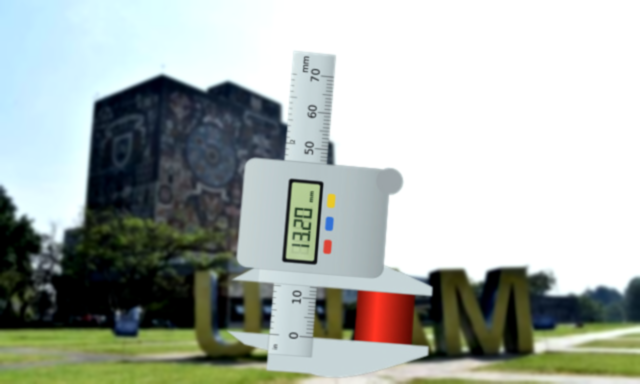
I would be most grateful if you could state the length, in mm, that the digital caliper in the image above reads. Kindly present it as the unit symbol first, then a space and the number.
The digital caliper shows mm 13.20
